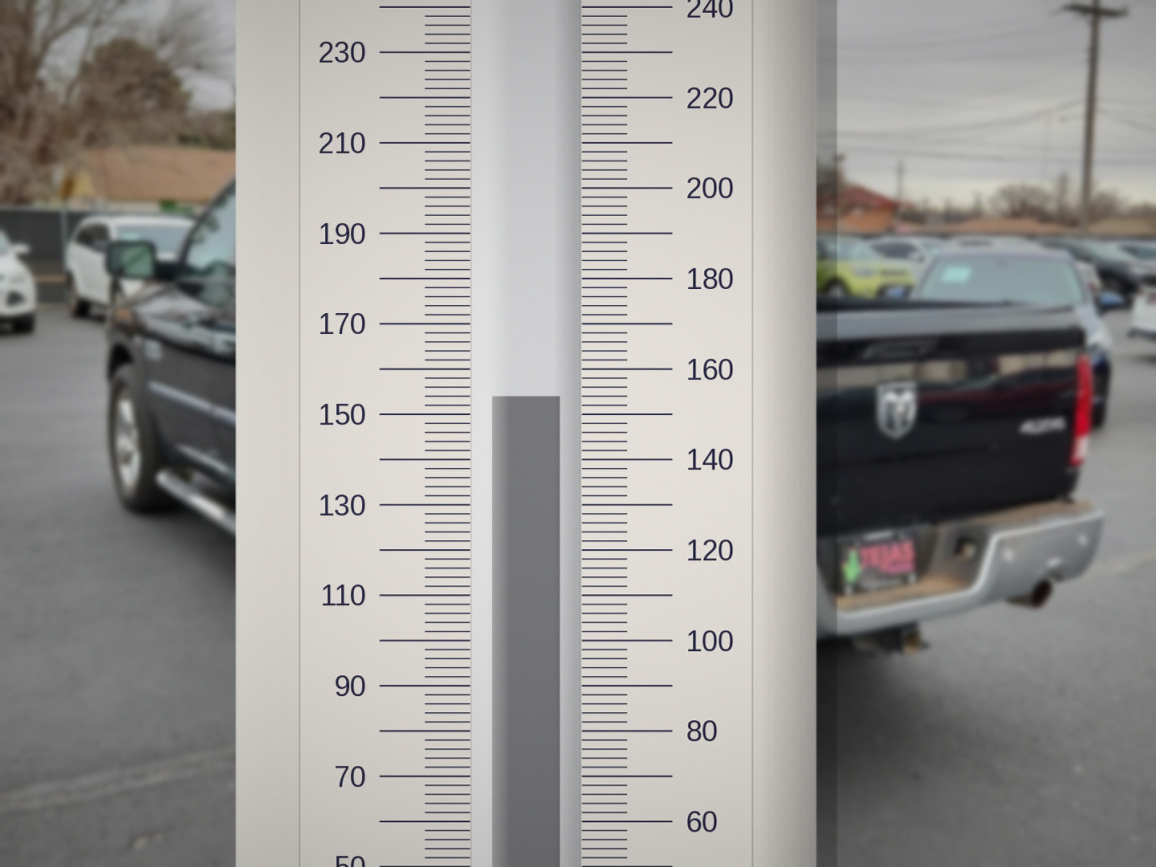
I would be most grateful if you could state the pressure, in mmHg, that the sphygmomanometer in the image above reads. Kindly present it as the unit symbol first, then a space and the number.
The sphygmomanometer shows mmHg 154
